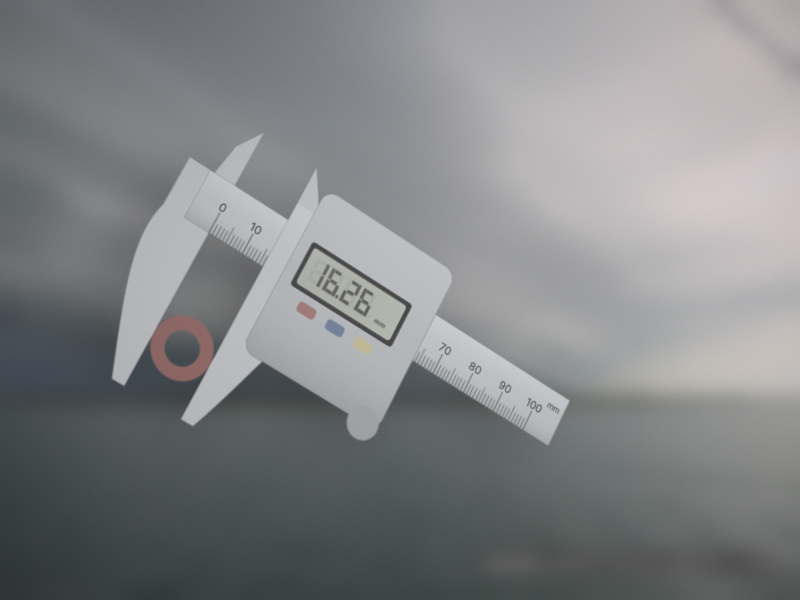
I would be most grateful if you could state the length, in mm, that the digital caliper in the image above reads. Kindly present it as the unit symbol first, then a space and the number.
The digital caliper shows mm 16.26
